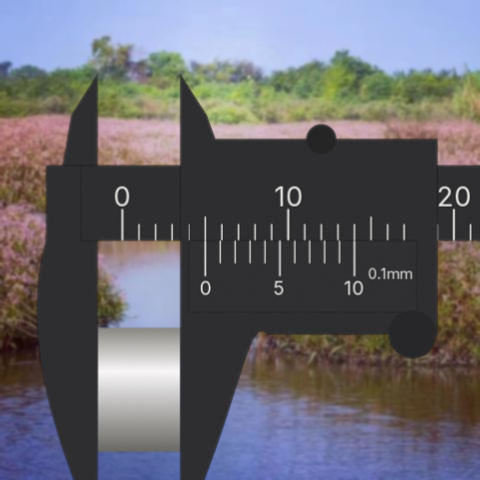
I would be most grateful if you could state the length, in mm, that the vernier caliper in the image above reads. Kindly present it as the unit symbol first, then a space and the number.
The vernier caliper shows mm 5.0
